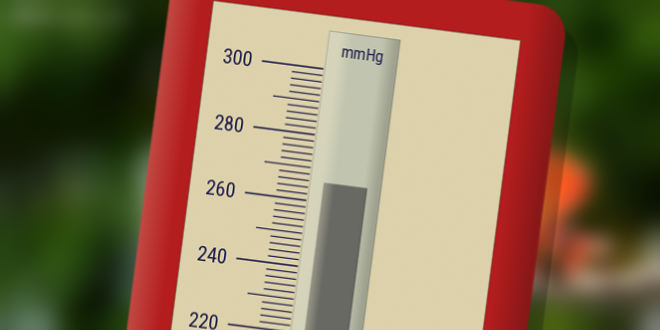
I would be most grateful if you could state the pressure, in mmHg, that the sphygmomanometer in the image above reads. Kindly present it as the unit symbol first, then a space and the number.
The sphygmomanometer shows mmHg 266
